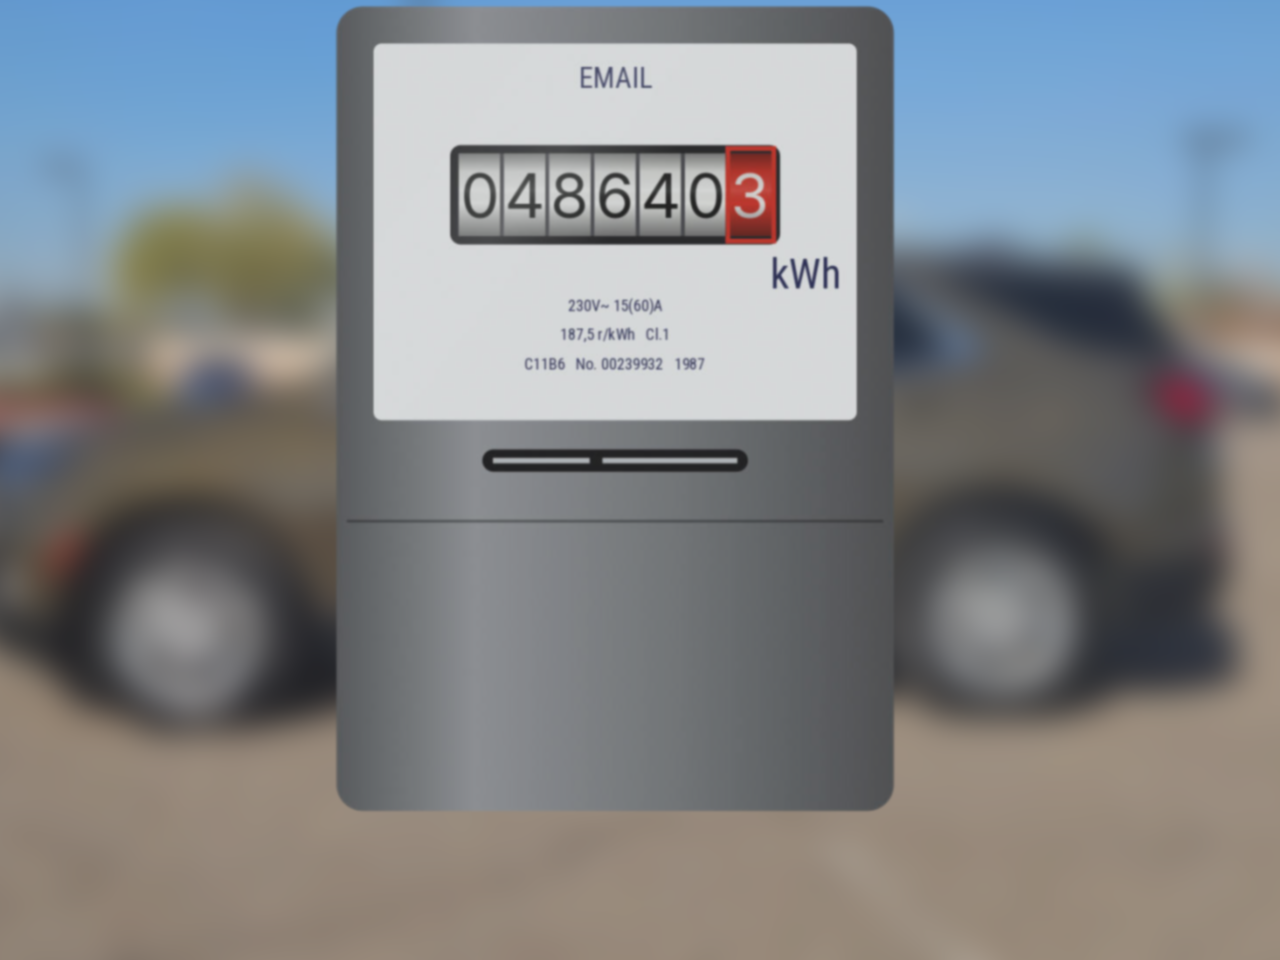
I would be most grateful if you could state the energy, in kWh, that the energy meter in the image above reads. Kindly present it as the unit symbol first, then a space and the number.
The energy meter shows kWh 48640.3
